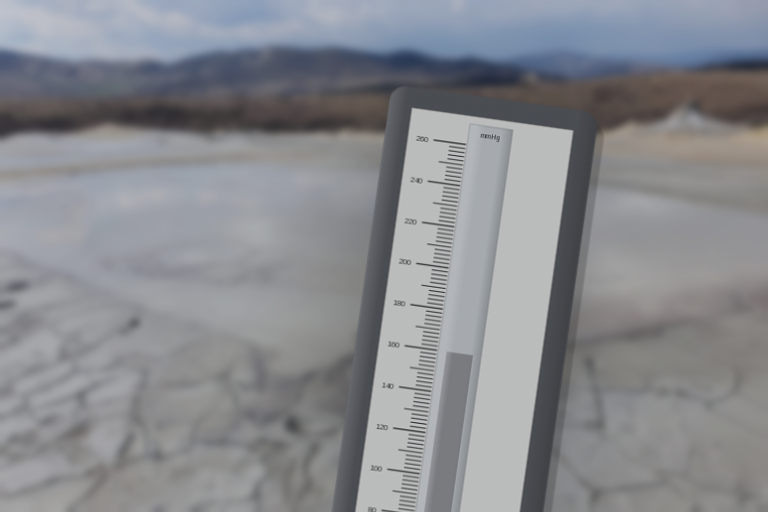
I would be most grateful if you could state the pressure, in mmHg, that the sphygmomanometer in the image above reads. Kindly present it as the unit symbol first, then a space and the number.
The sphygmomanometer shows mmHg 160
